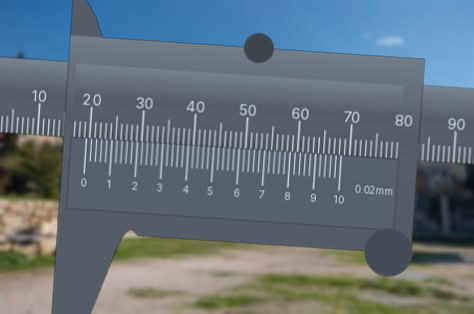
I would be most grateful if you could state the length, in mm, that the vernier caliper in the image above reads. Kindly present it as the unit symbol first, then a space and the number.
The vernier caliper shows mm 19.4
